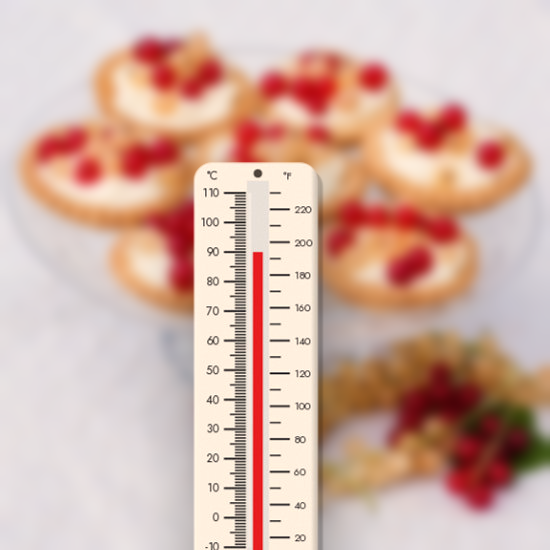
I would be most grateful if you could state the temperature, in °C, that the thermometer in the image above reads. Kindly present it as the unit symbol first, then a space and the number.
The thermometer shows °C 90
